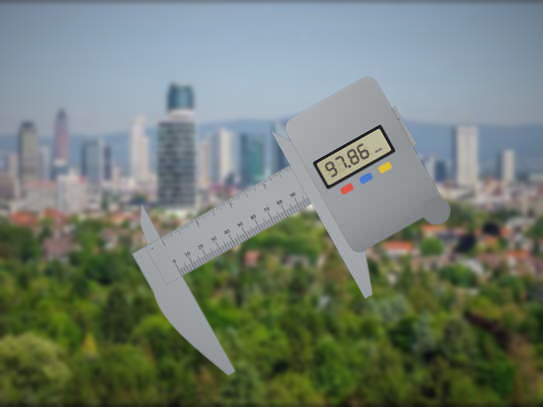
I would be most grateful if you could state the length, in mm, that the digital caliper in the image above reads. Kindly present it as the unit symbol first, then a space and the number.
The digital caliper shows mm 97.86
